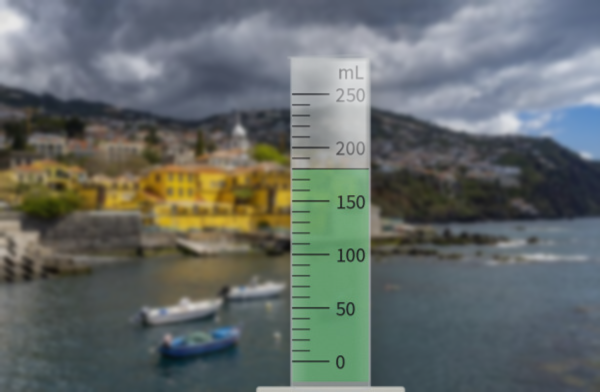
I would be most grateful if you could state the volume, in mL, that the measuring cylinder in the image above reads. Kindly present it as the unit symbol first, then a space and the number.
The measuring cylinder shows mL 180
